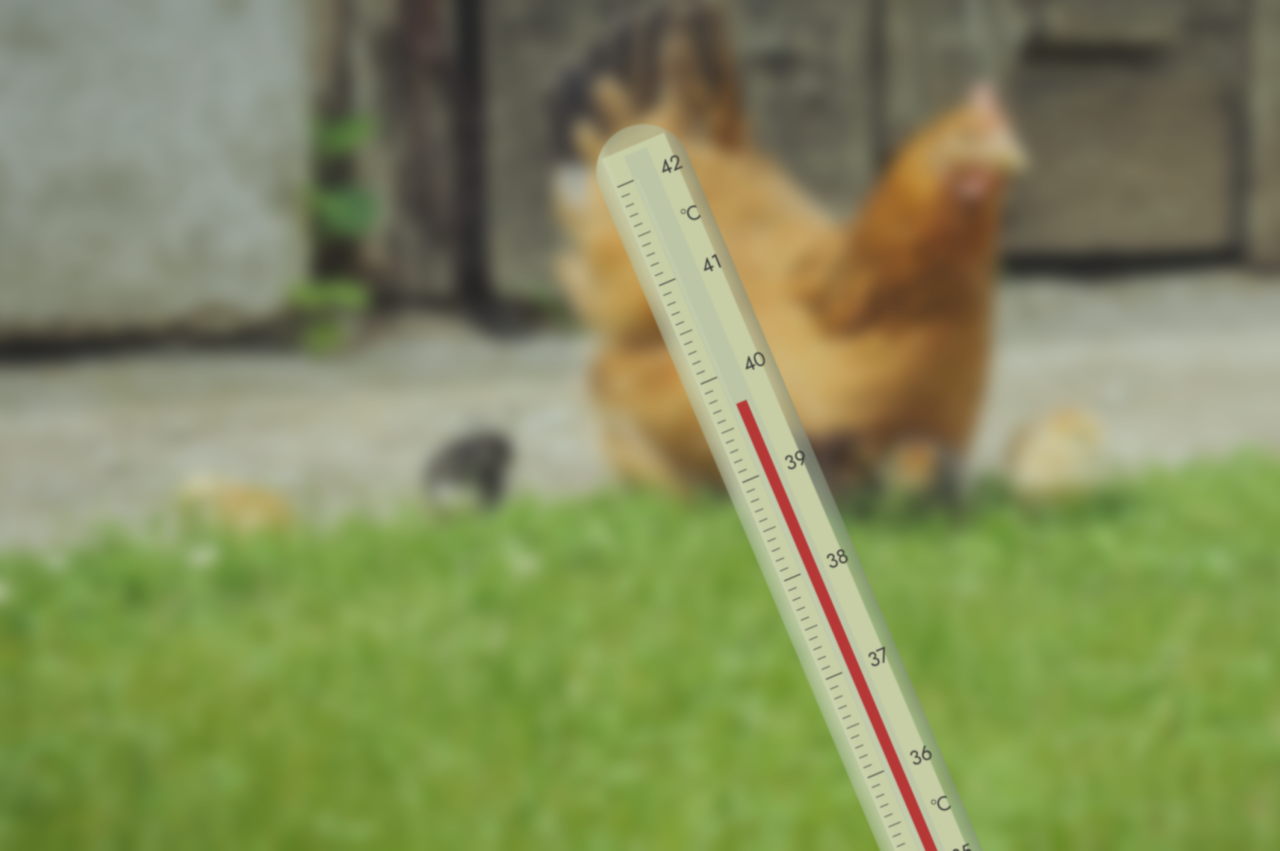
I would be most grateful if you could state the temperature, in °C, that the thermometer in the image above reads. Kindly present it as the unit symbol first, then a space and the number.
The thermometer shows °C 39.7
